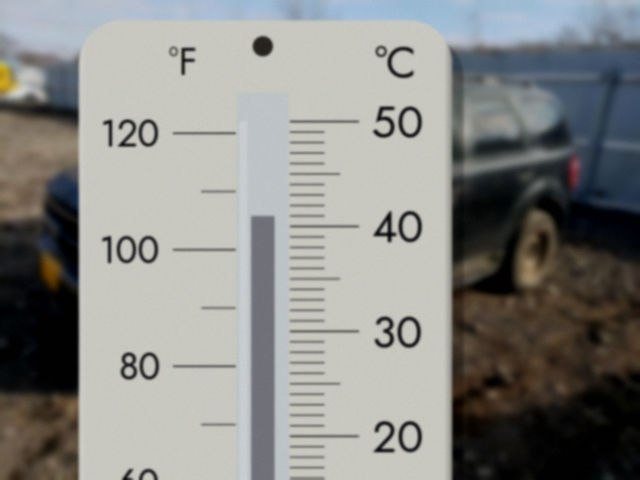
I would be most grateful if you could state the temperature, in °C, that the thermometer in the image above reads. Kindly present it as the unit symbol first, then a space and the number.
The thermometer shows °C 41
